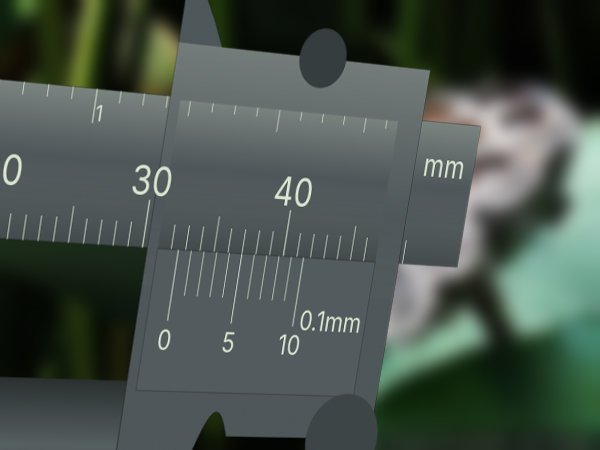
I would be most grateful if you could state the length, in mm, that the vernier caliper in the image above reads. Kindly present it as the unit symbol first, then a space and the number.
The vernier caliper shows mm 32.5
